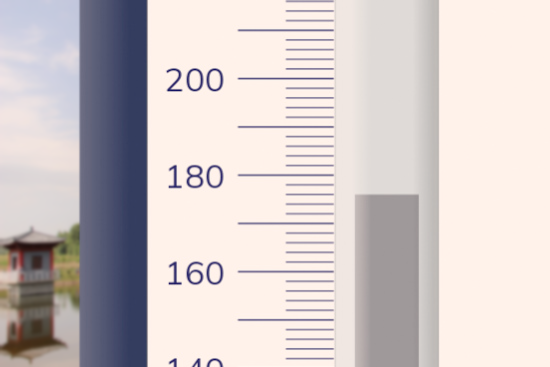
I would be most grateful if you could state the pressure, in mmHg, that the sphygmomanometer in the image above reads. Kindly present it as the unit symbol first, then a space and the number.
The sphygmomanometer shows mmHg 176
